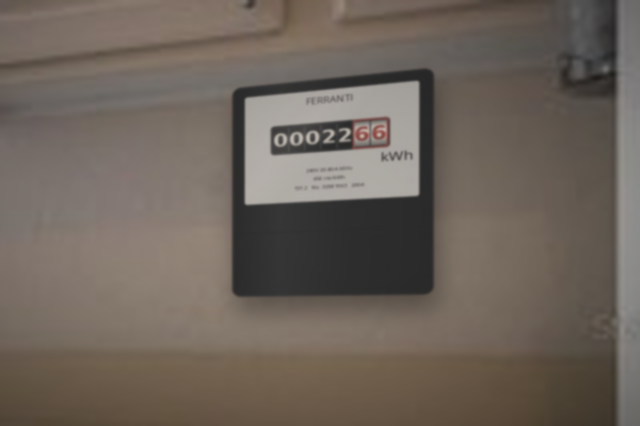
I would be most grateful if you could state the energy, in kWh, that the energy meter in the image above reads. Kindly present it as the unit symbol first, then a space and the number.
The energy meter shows kWh 22.66
